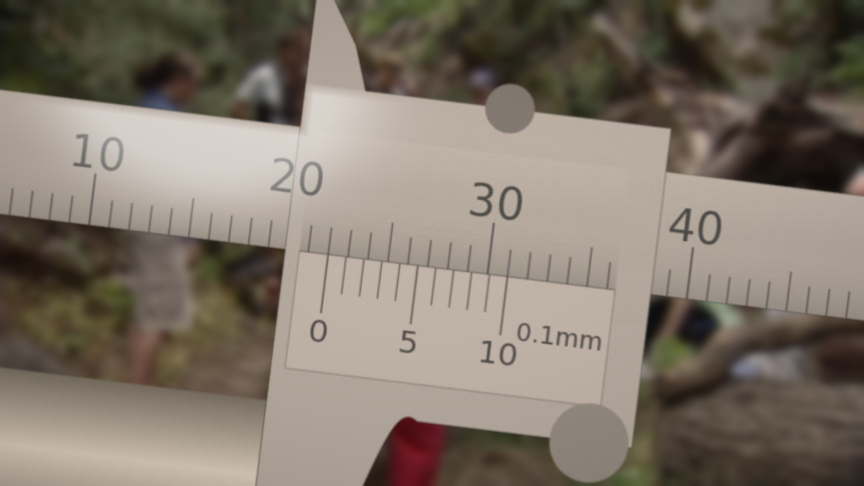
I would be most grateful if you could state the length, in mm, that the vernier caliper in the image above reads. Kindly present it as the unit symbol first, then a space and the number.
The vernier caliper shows mm 22.0
